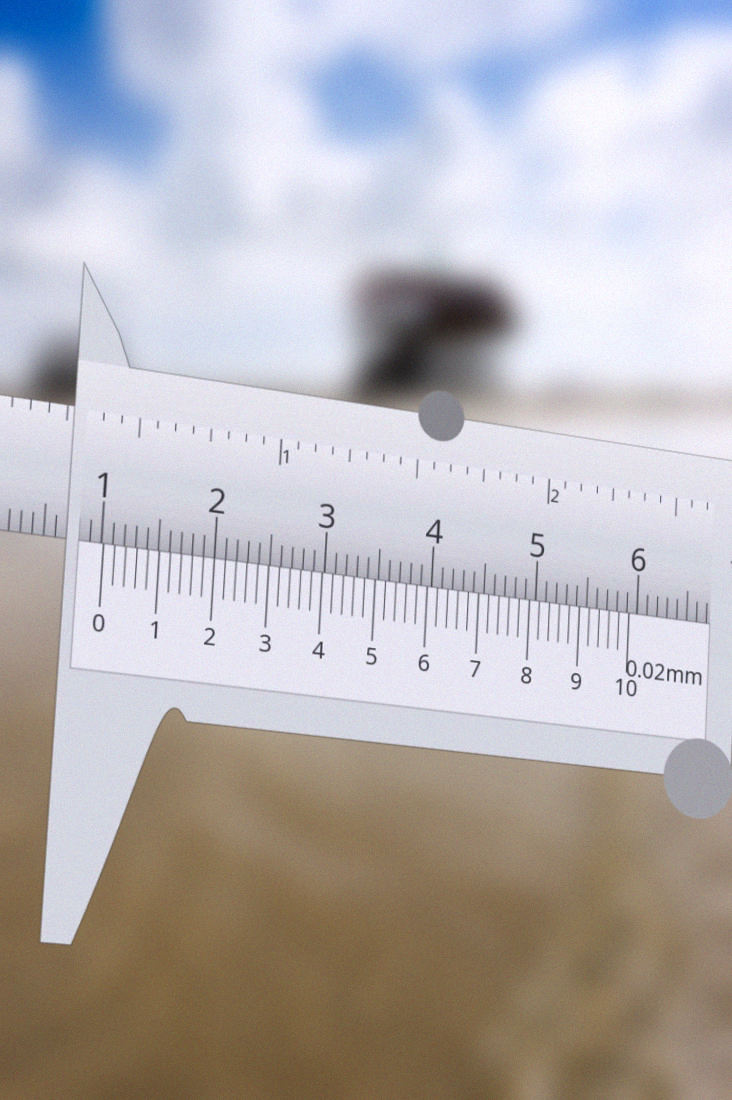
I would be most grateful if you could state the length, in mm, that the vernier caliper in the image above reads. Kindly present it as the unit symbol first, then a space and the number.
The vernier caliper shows mm 10.2
